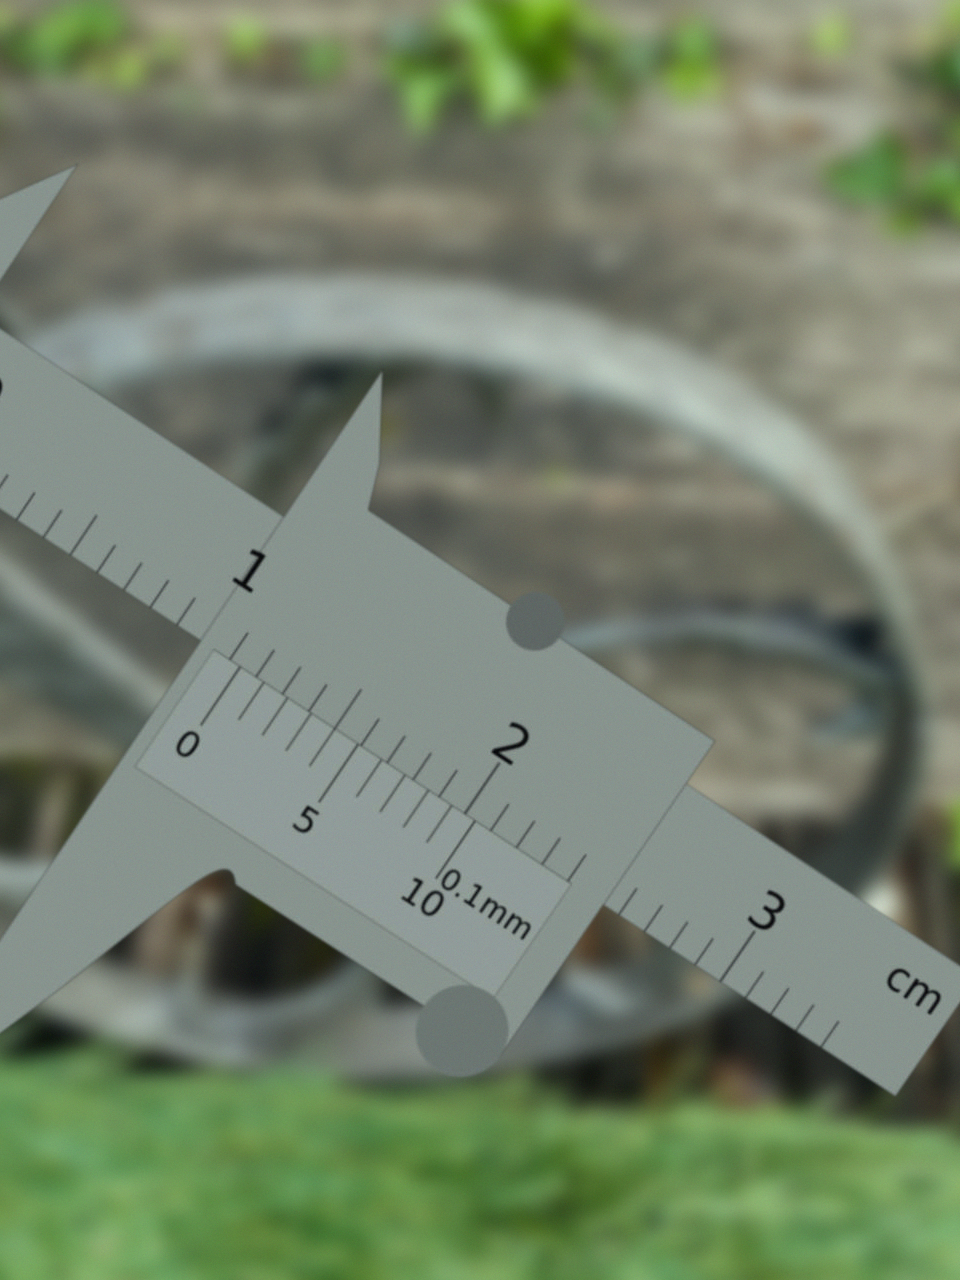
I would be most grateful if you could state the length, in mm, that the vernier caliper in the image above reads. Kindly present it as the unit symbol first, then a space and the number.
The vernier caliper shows mm 11.4
